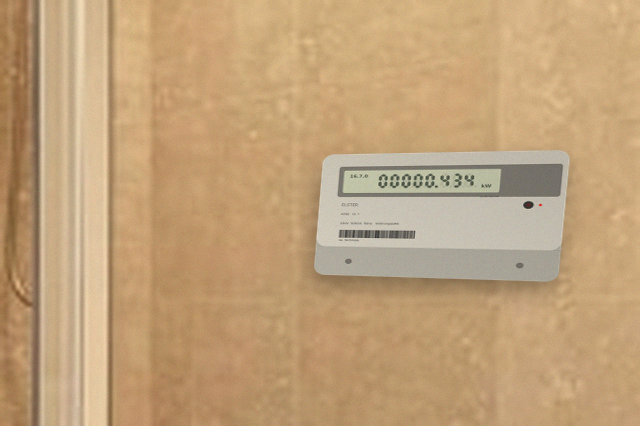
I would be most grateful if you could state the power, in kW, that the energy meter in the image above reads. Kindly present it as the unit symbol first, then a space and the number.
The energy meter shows kW 0.434
